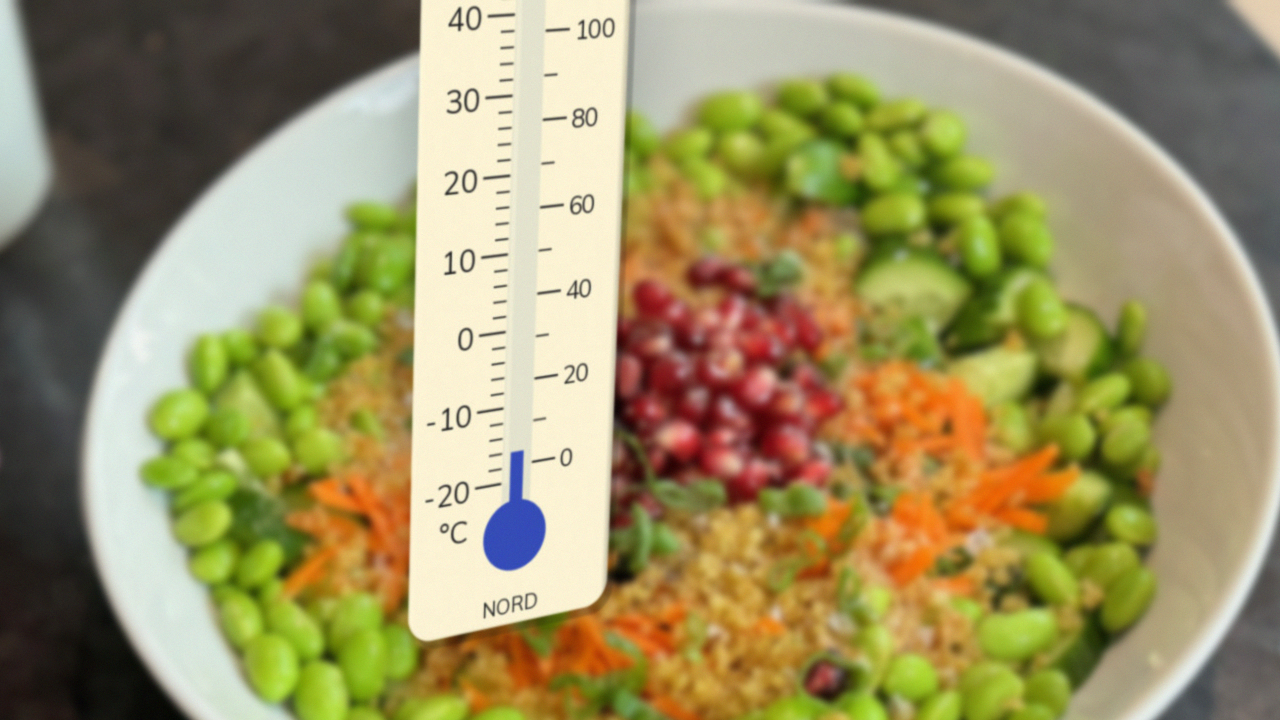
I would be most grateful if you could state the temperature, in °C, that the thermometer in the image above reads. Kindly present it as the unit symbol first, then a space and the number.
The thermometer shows °C -16
